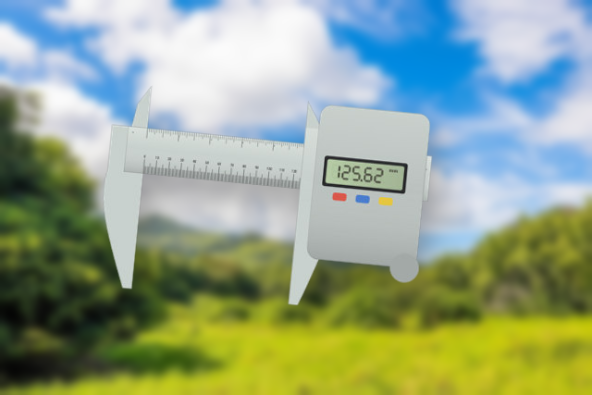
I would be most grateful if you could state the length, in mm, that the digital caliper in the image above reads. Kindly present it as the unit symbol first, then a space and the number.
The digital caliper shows mm 125.62
